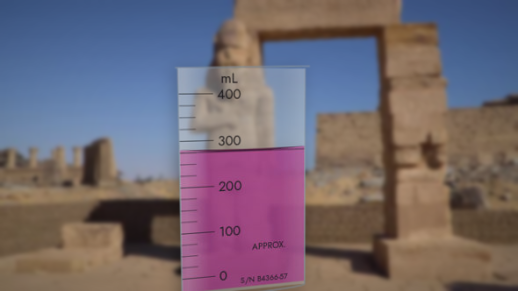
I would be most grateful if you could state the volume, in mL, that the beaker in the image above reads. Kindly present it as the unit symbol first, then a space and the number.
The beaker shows mL 275
